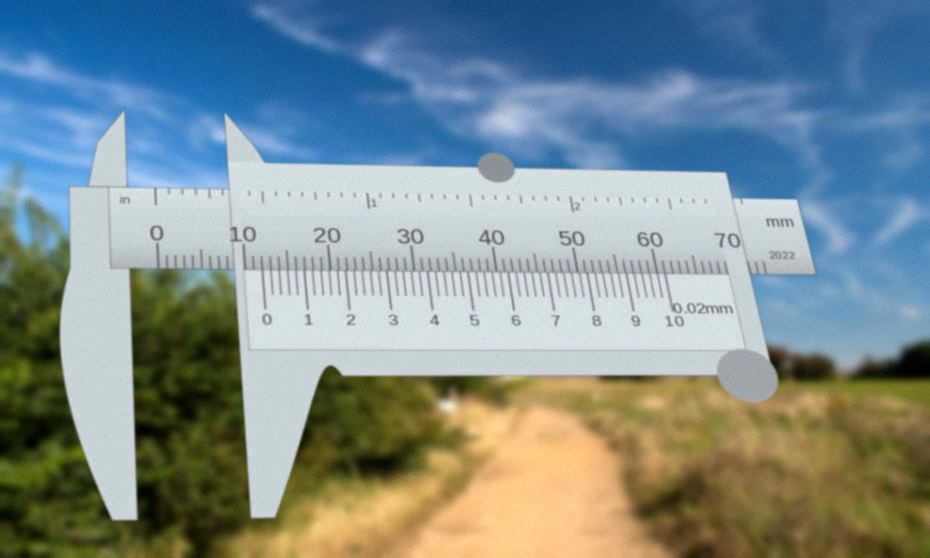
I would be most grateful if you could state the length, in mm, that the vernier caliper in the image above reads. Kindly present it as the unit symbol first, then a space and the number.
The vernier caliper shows mm 12.0
